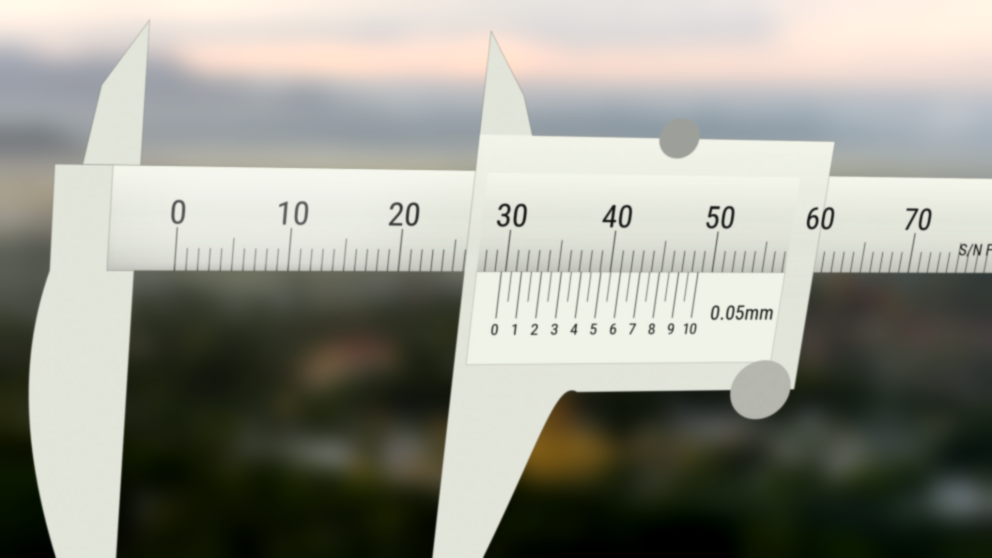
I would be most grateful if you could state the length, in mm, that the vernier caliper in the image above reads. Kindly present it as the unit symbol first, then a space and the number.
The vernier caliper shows mm 29.6
